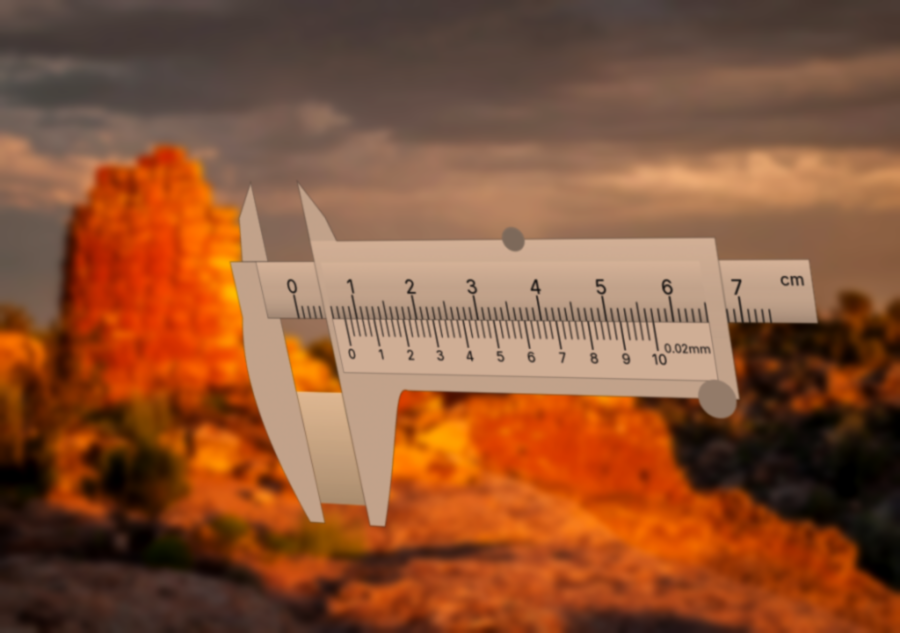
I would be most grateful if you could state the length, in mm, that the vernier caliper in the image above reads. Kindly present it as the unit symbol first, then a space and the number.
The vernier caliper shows mm 8.0
